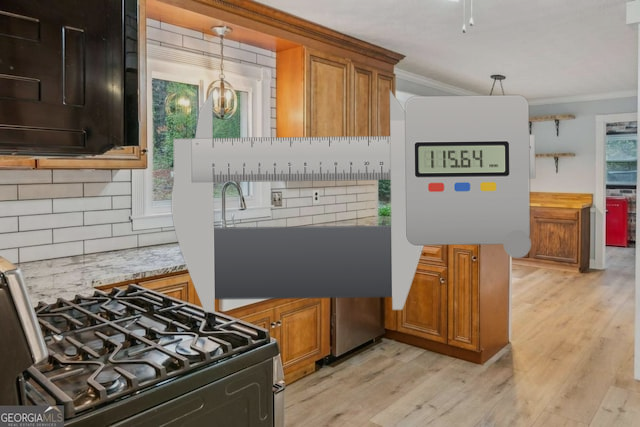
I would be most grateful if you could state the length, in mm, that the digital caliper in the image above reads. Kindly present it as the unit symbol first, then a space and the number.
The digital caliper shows mm 115.64
